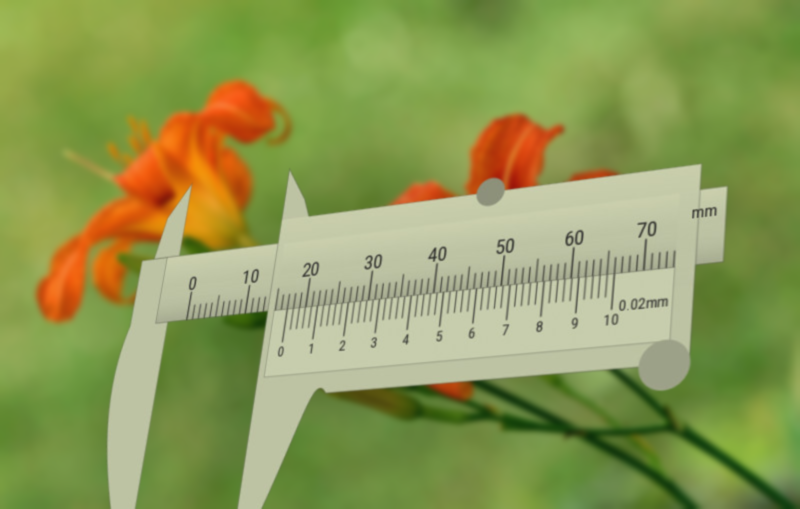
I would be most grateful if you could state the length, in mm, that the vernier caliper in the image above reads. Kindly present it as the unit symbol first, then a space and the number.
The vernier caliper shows mm 17.0
